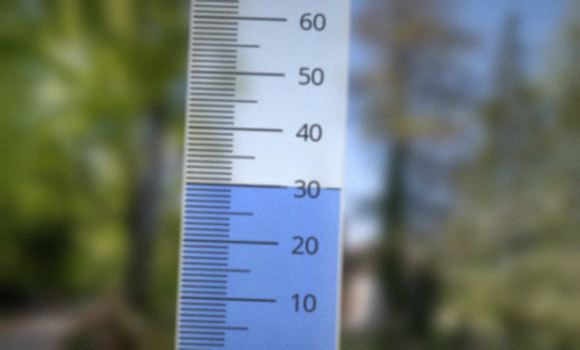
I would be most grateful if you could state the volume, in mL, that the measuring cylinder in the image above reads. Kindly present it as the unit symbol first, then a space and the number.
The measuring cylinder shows mL 30
